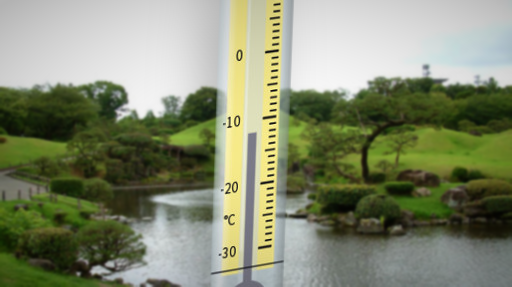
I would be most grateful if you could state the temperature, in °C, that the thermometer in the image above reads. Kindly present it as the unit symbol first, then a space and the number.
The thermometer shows °C -12
